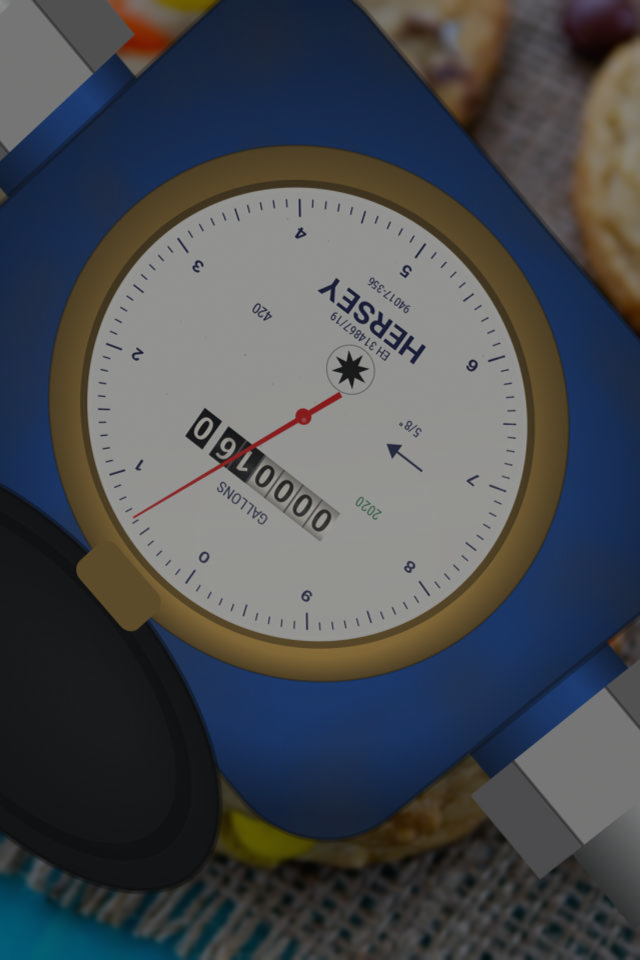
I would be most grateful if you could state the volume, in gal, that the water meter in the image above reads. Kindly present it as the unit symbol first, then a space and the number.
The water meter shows gal 160.6
